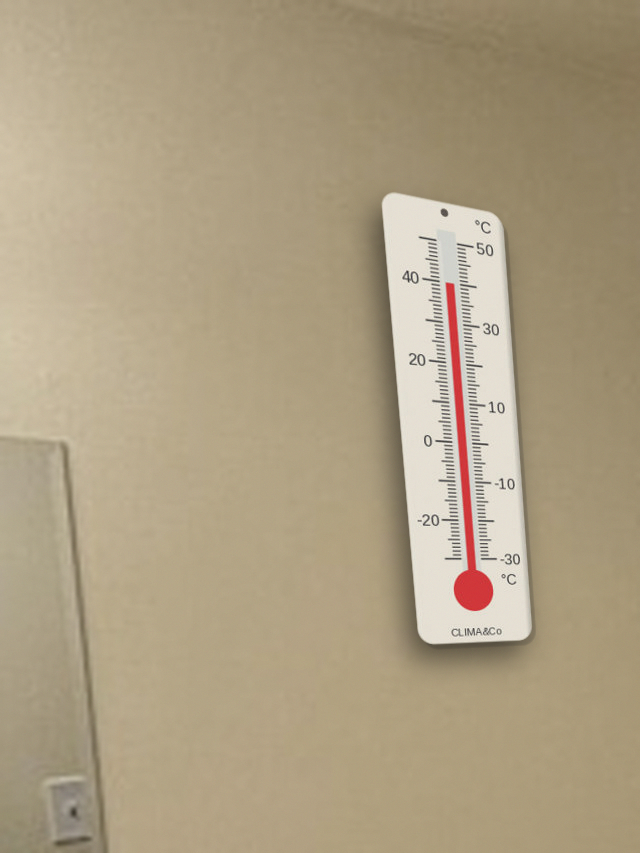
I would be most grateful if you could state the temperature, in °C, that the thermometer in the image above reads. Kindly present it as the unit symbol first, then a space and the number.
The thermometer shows °C 40
